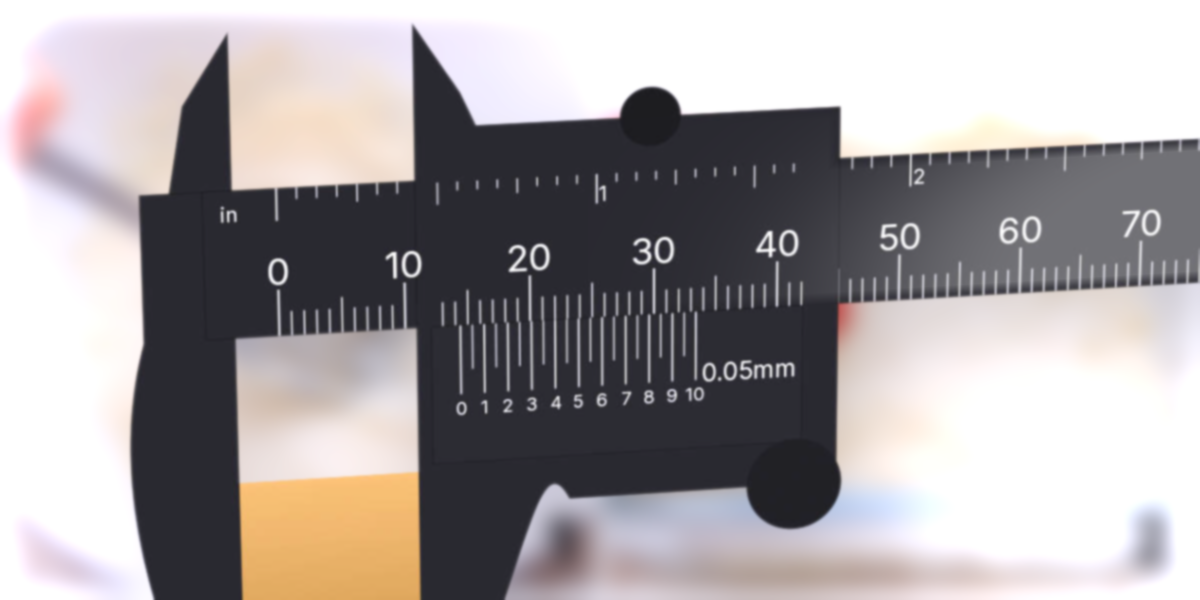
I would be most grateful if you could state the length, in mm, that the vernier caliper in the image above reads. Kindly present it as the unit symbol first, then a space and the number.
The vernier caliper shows mm 14.4
